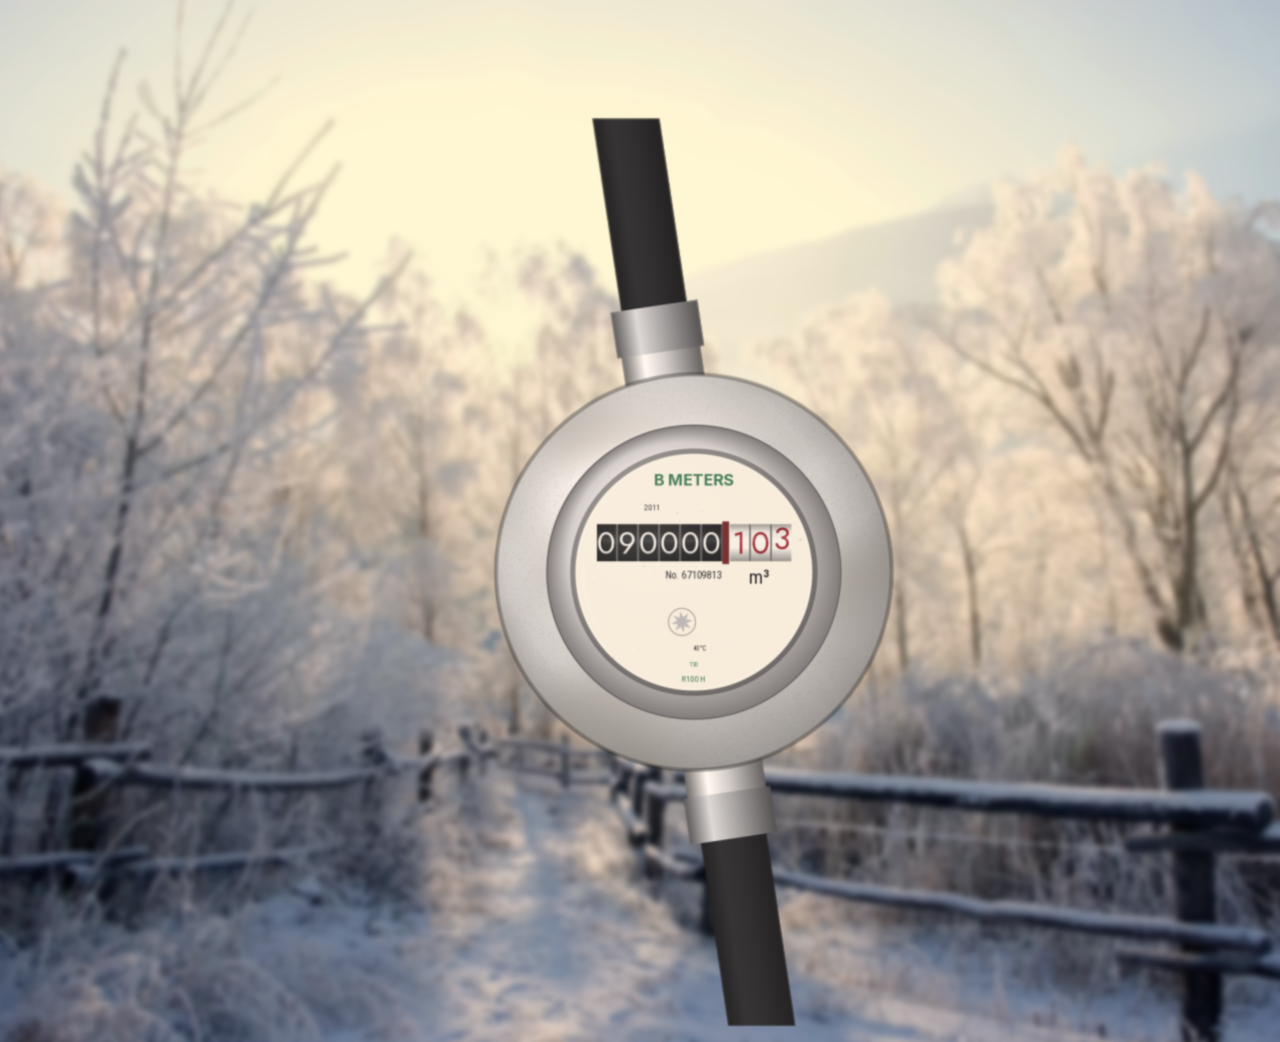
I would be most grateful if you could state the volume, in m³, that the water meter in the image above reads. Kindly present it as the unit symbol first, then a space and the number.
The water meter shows m³ 90000.103
